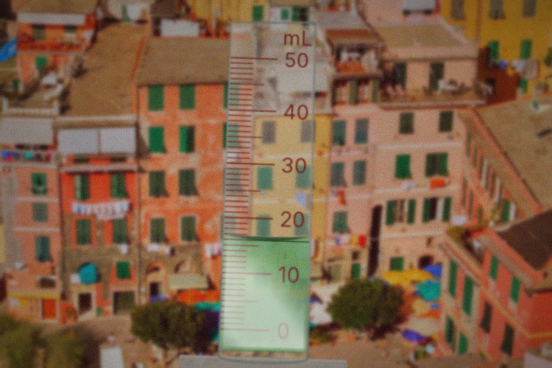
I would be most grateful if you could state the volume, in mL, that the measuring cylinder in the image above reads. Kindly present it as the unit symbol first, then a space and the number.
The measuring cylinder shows mL 16
